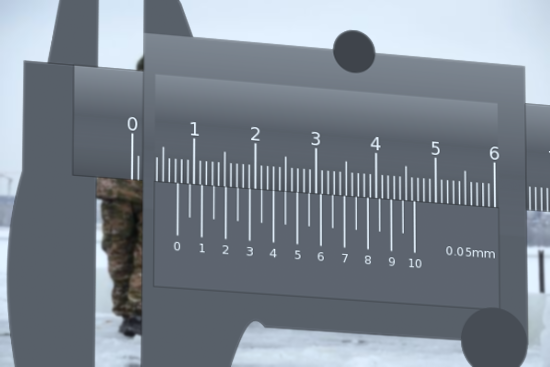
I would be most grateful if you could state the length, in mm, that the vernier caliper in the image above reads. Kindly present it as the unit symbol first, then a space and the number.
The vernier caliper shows mm 7.4
